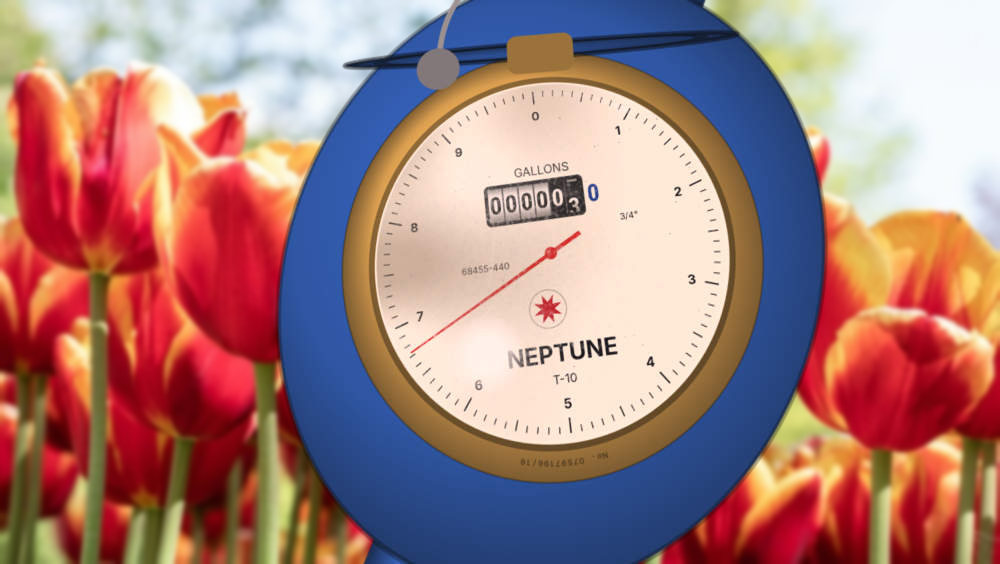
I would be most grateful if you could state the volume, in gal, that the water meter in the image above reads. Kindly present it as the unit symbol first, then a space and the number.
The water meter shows gal 26.7
